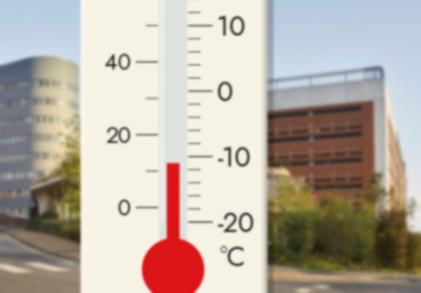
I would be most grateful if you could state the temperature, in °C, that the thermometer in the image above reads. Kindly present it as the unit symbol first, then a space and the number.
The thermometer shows °C -11
